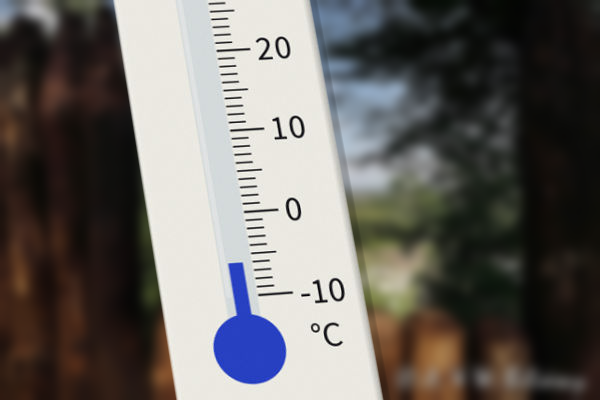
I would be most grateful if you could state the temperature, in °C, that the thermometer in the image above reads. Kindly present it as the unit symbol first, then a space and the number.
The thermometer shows °C -6
